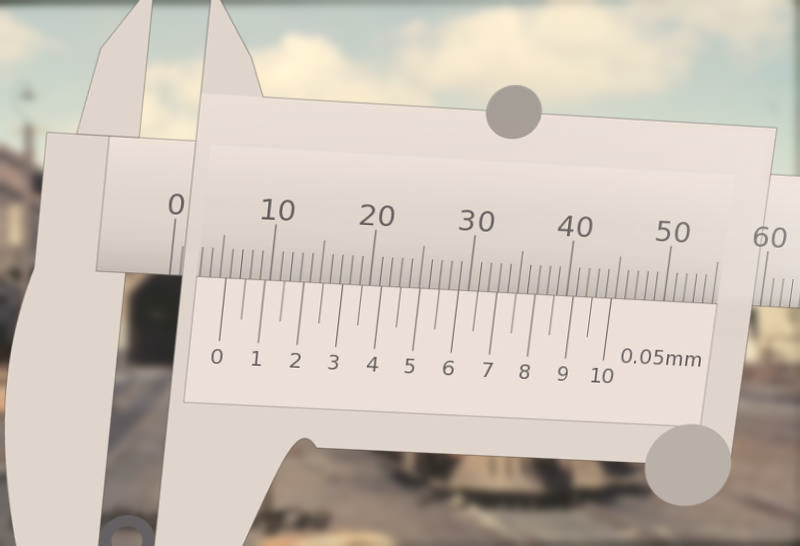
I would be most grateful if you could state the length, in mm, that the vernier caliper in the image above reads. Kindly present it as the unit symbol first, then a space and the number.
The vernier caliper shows mm 5.6
